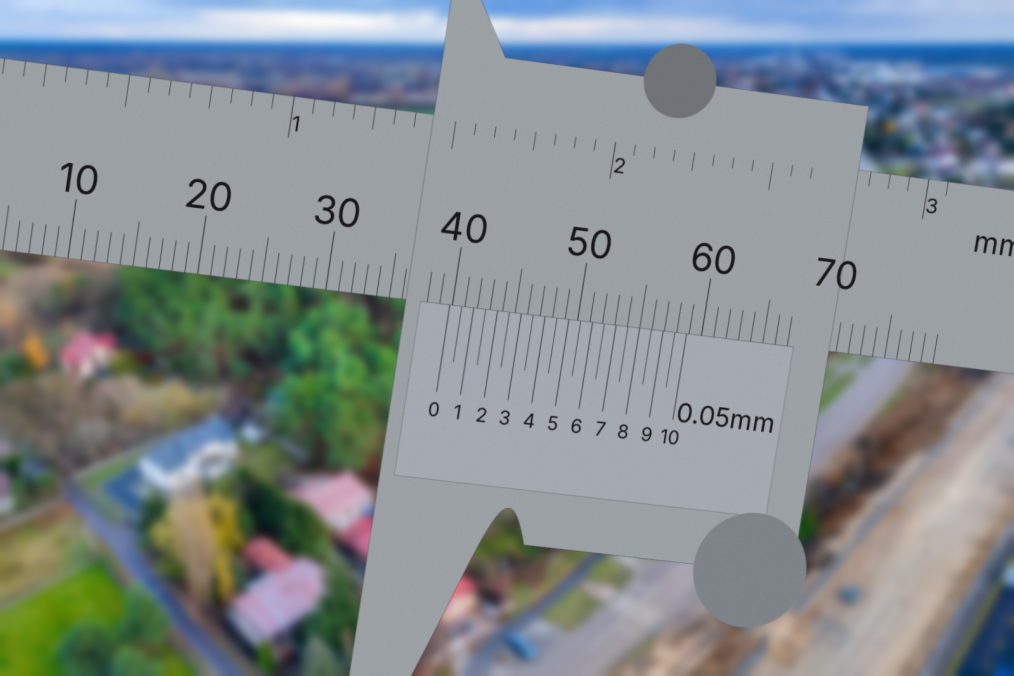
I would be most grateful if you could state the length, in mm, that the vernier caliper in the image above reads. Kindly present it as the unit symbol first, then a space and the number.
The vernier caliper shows mm 39.8
